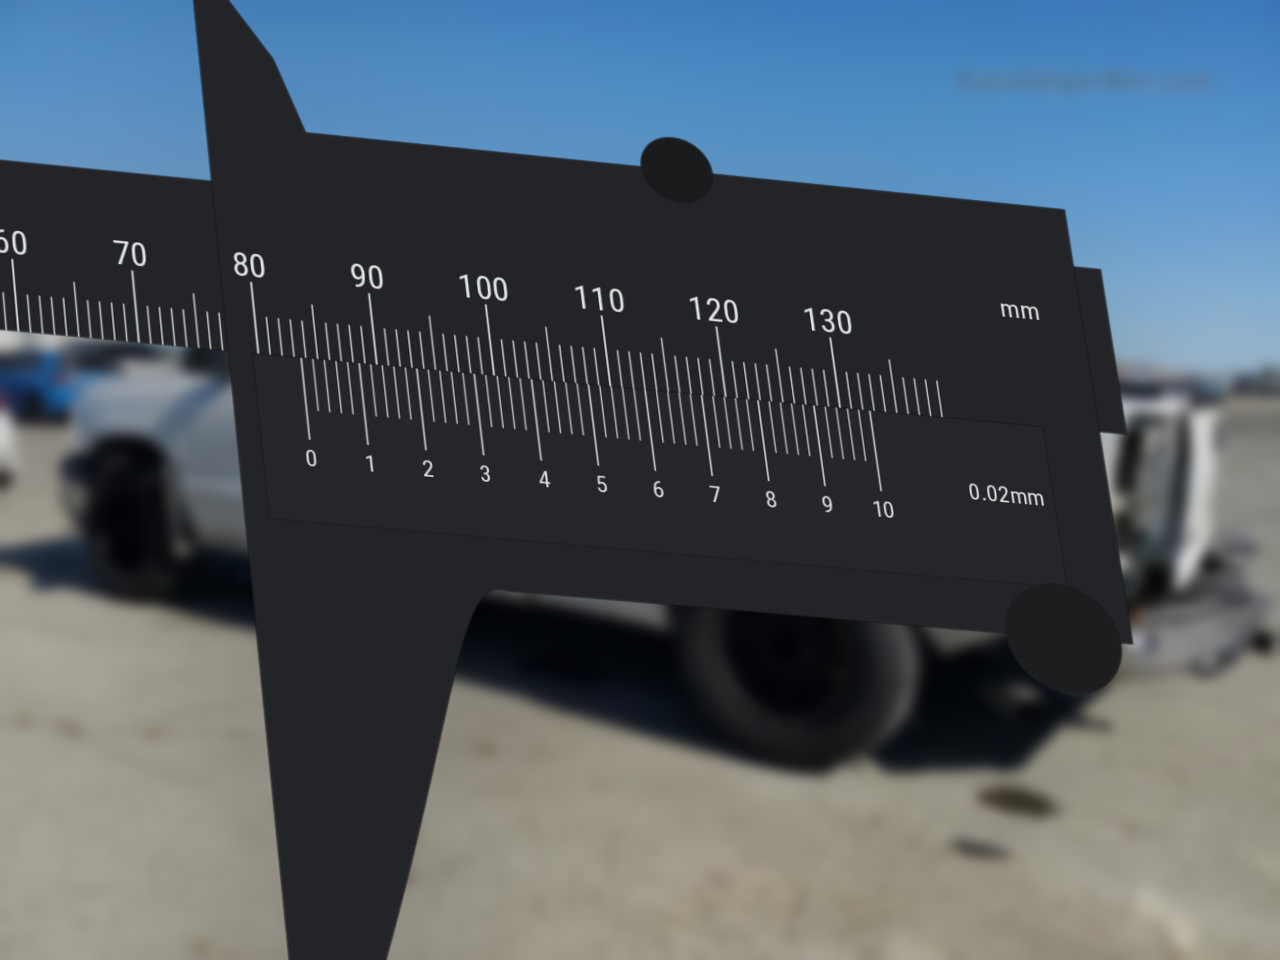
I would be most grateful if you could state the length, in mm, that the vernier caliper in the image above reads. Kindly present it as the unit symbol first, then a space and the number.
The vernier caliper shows mm 83.6
